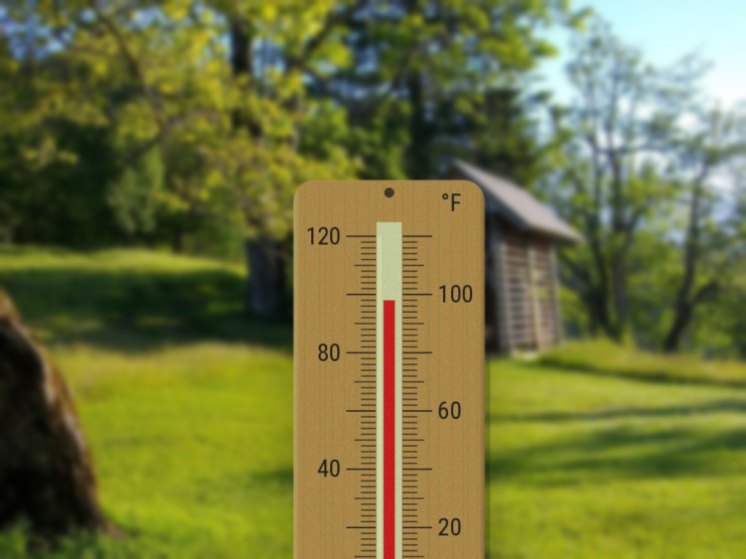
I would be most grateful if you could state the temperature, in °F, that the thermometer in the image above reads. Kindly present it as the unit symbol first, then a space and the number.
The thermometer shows °F 98
